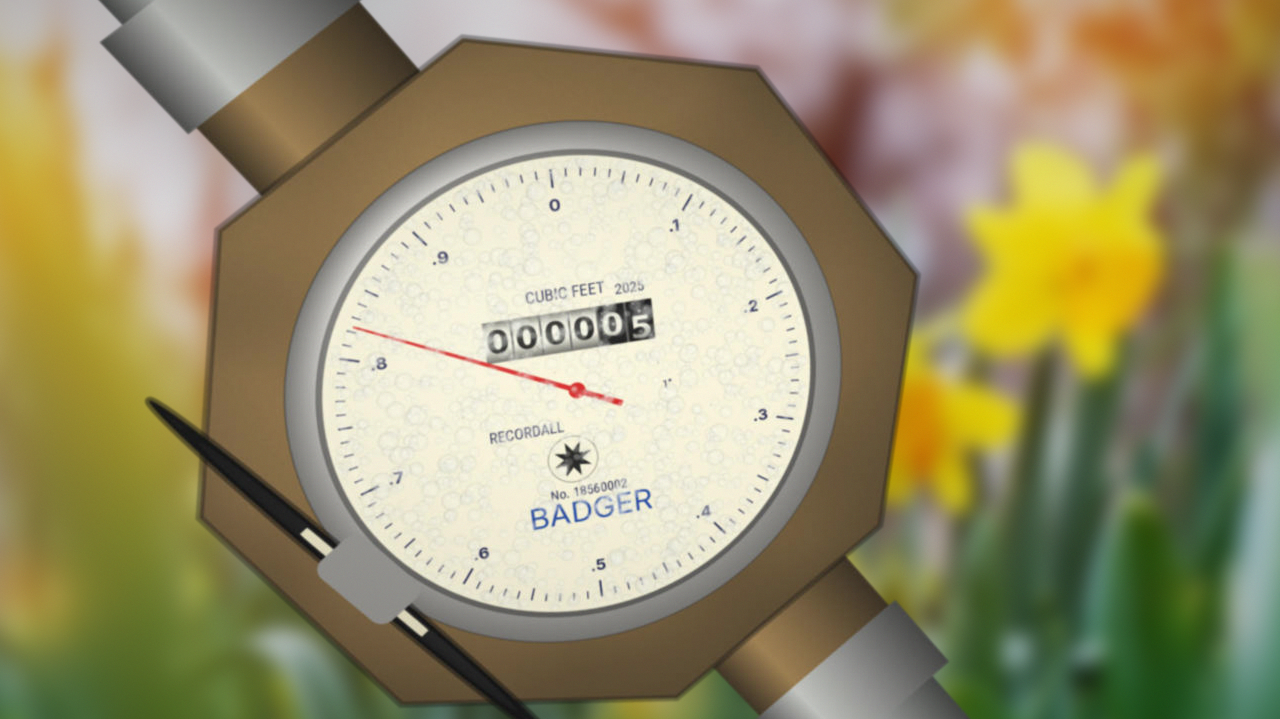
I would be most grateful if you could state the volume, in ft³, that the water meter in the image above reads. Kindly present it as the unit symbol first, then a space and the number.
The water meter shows ft³ 4.82
